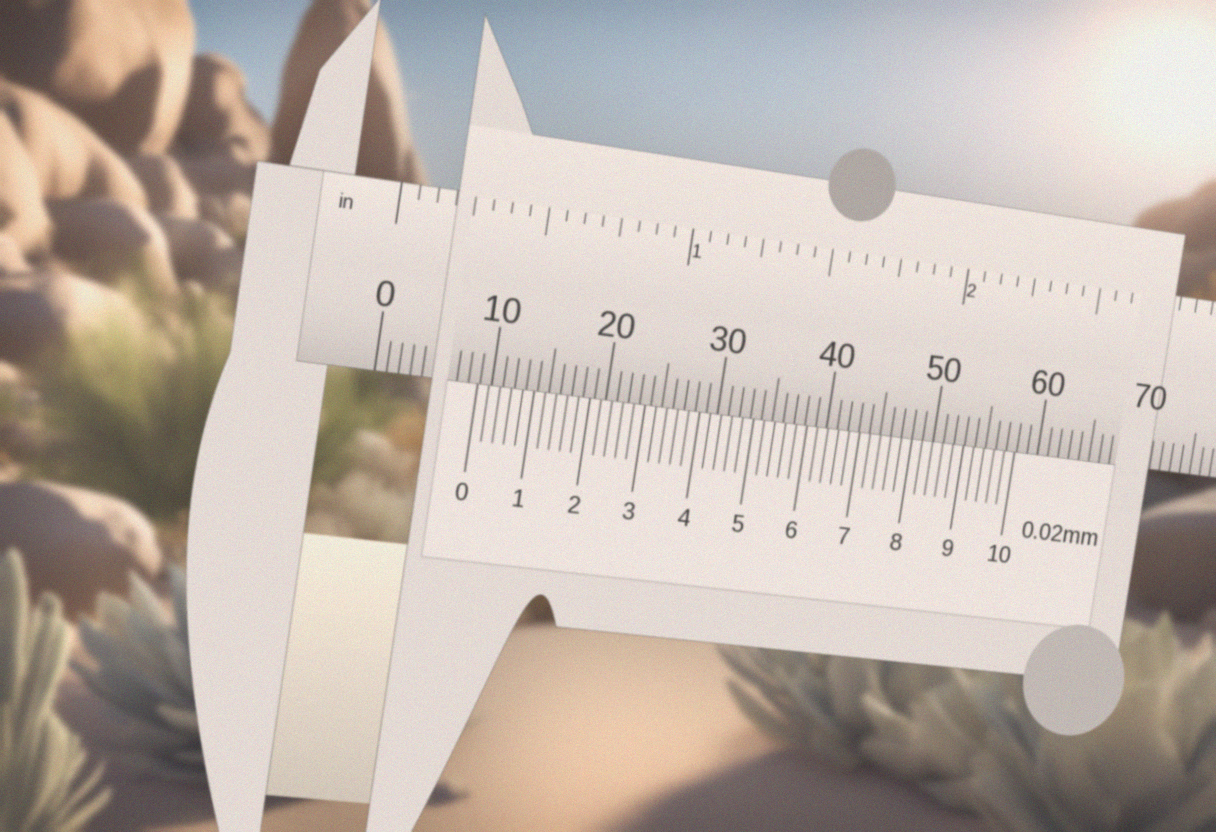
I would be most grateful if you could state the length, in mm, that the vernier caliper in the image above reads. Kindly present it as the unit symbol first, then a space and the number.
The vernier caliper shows mm 8.8
